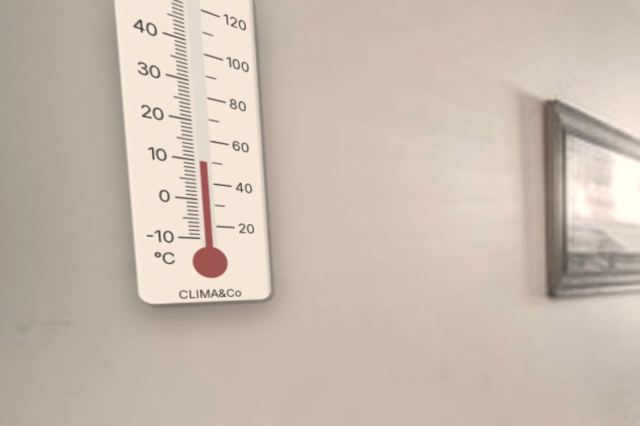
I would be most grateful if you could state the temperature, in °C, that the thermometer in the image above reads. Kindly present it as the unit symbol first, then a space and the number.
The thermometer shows °C 10
